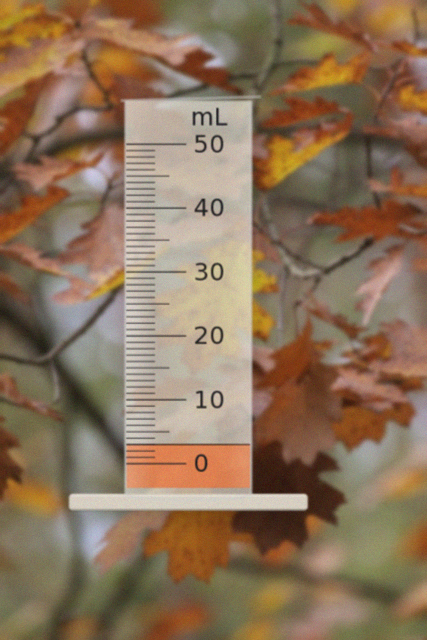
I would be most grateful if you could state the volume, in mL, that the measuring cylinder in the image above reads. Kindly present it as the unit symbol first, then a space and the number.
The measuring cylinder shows mL 3
